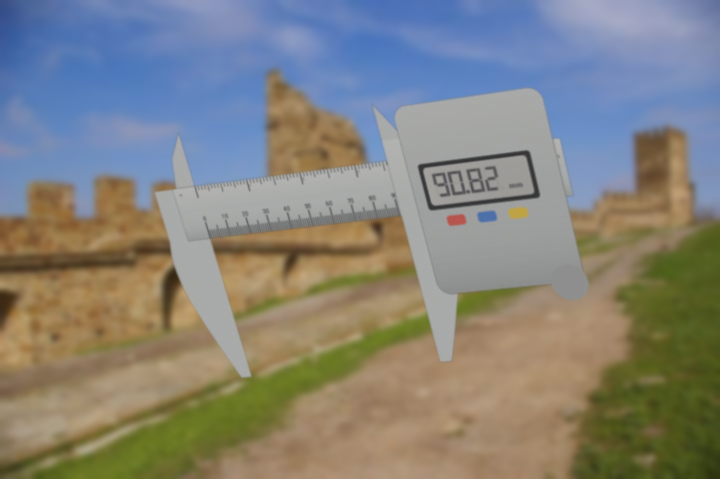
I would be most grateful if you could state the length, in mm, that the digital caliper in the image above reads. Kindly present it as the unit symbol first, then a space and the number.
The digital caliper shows mm 90.82
